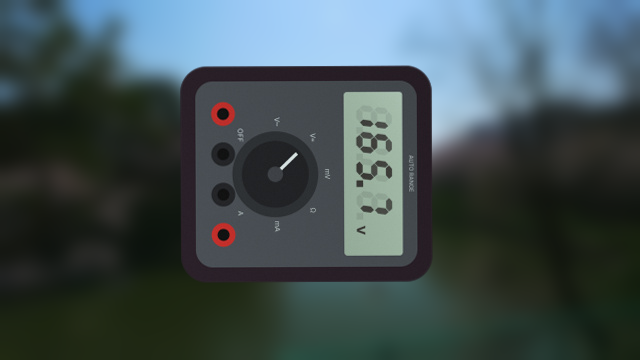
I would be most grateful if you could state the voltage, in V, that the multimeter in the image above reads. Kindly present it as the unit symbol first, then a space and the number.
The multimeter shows V 165.7
